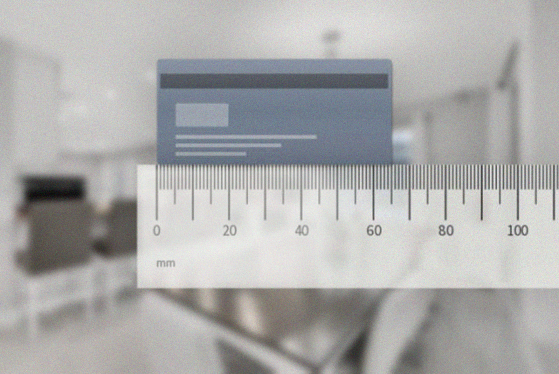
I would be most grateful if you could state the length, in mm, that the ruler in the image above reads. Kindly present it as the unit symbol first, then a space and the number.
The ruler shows mm 65
